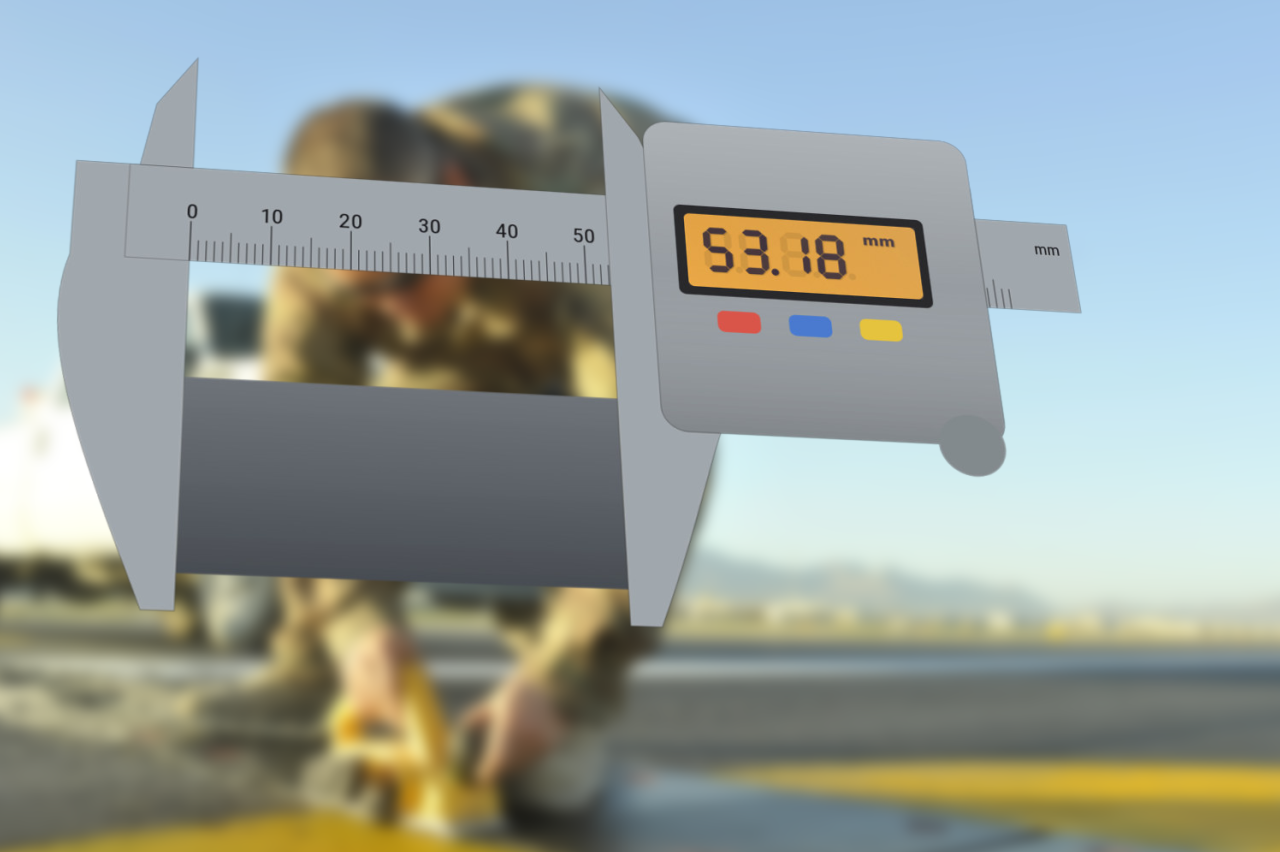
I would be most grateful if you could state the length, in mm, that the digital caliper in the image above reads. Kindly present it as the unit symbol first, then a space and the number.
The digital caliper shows mm 53.18
